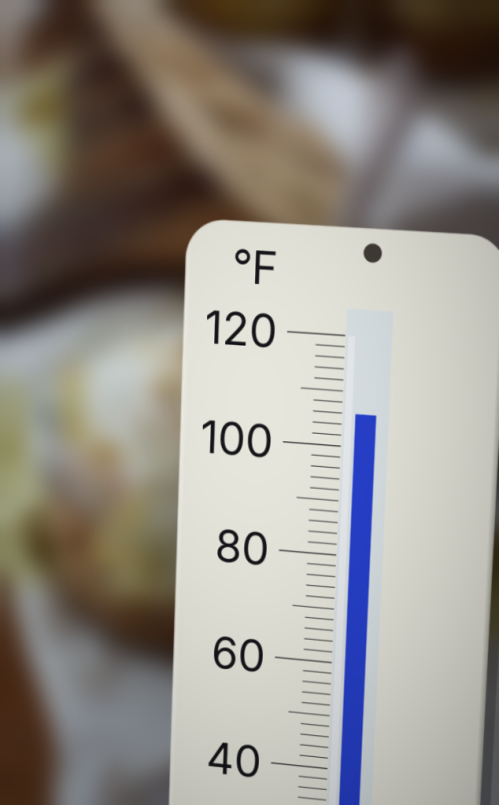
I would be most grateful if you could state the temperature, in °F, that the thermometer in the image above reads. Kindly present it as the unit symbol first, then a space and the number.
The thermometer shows °F 106
